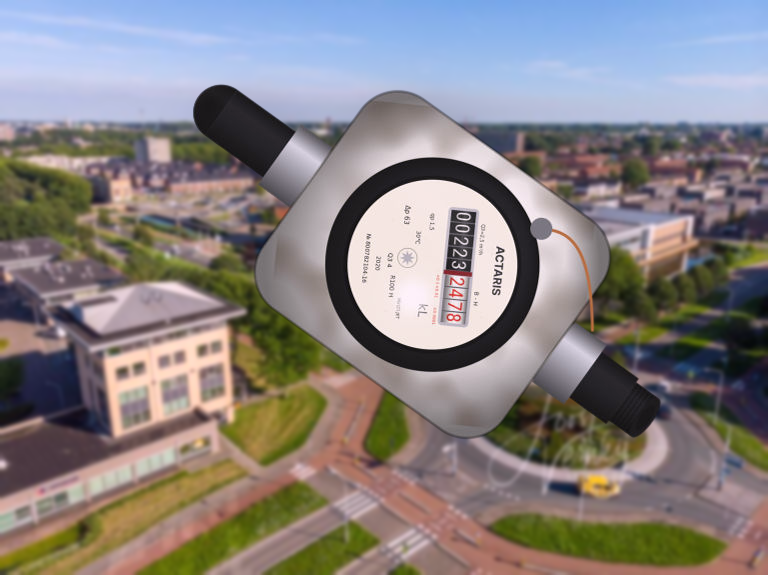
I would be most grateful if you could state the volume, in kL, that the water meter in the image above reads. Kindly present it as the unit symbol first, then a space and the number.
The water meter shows kL 223.2478
